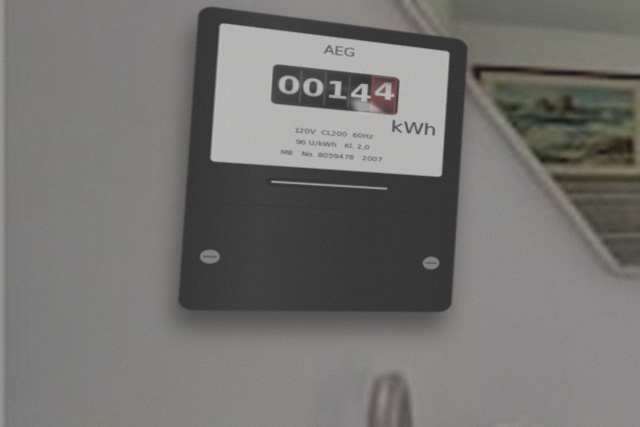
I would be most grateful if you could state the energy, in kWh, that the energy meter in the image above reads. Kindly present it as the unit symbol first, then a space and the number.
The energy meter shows kWh 14.4
